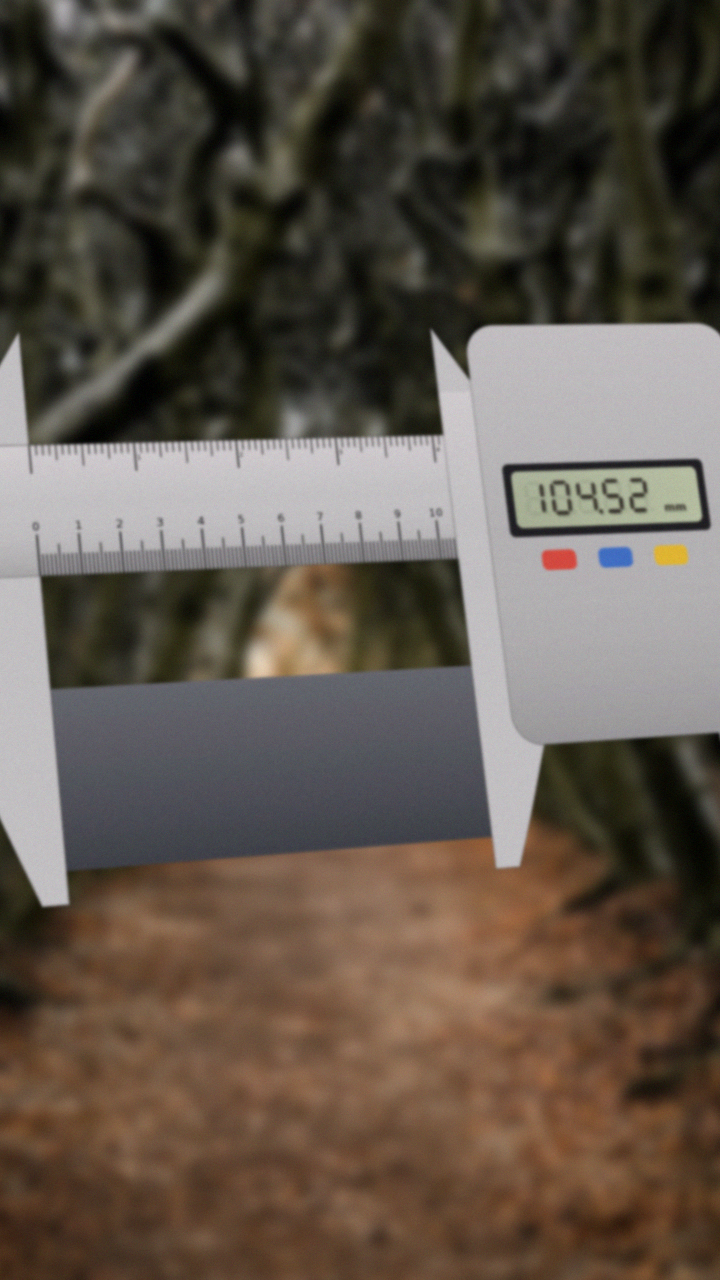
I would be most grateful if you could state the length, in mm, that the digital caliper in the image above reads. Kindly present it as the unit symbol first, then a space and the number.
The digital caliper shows mm 104.52
